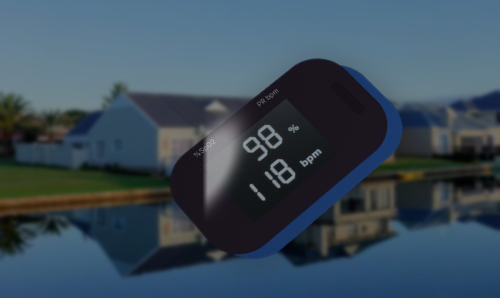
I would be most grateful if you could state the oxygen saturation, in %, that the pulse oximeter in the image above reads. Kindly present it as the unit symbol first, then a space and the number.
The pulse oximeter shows % 98
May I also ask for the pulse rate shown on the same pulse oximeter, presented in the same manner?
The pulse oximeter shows bpm 118
